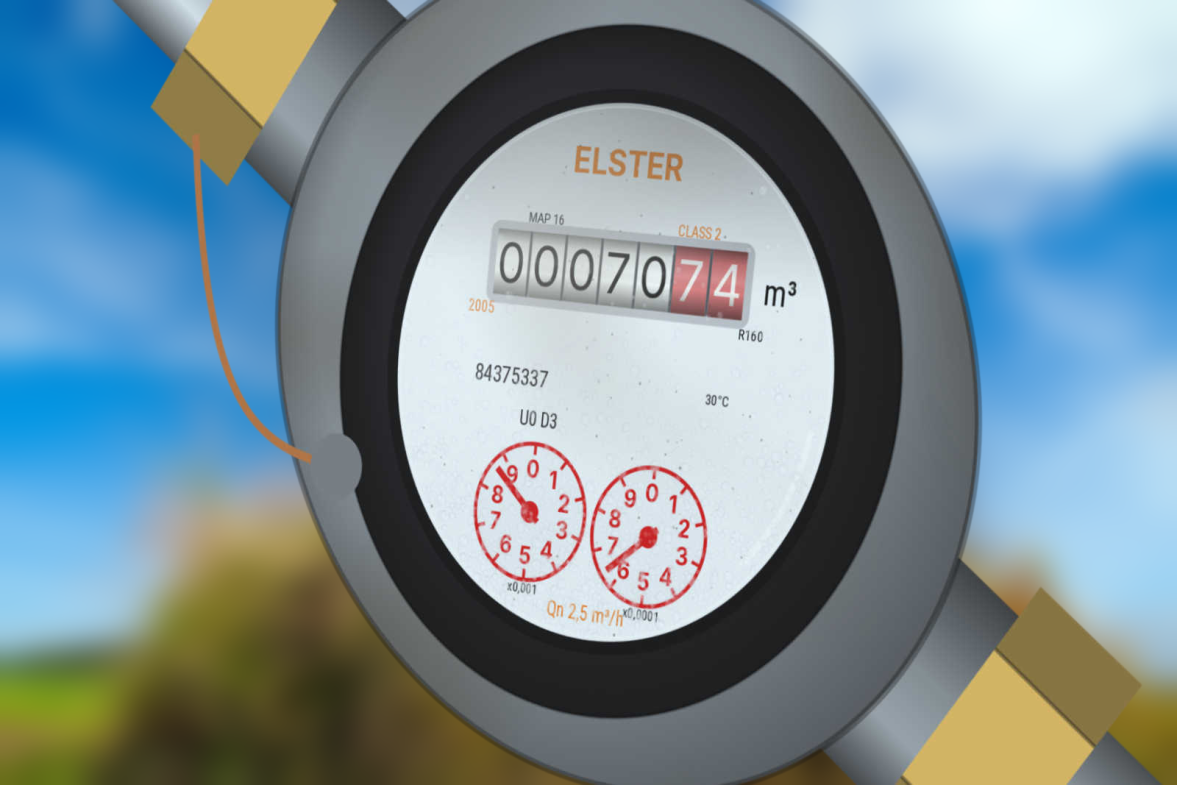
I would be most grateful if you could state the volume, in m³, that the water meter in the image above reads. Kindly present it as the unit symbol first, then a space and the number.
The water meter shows m³ 70.7486
